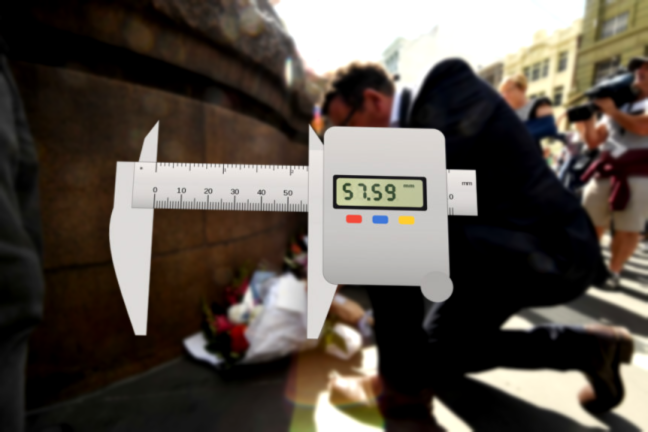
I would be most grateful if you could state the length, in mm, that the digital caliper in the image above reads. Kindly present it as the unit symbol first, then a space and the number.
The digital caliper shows mm 57.59
